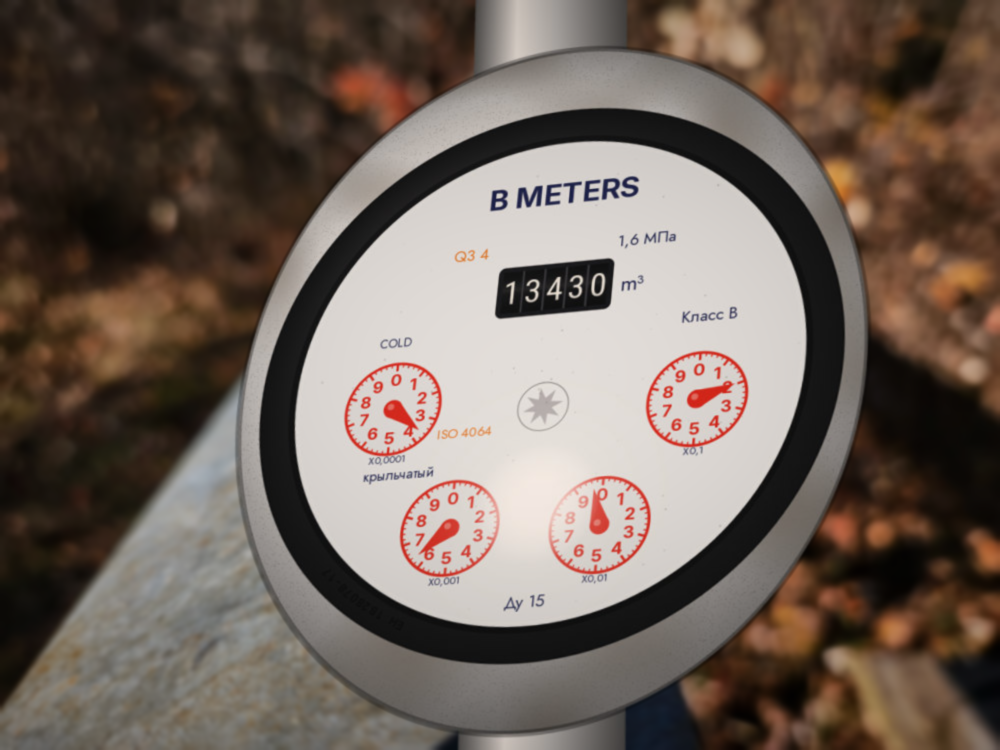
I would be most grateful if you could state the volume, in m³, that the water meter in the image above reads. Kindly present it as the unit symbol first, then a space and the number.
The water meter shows m³ 13430.1963
